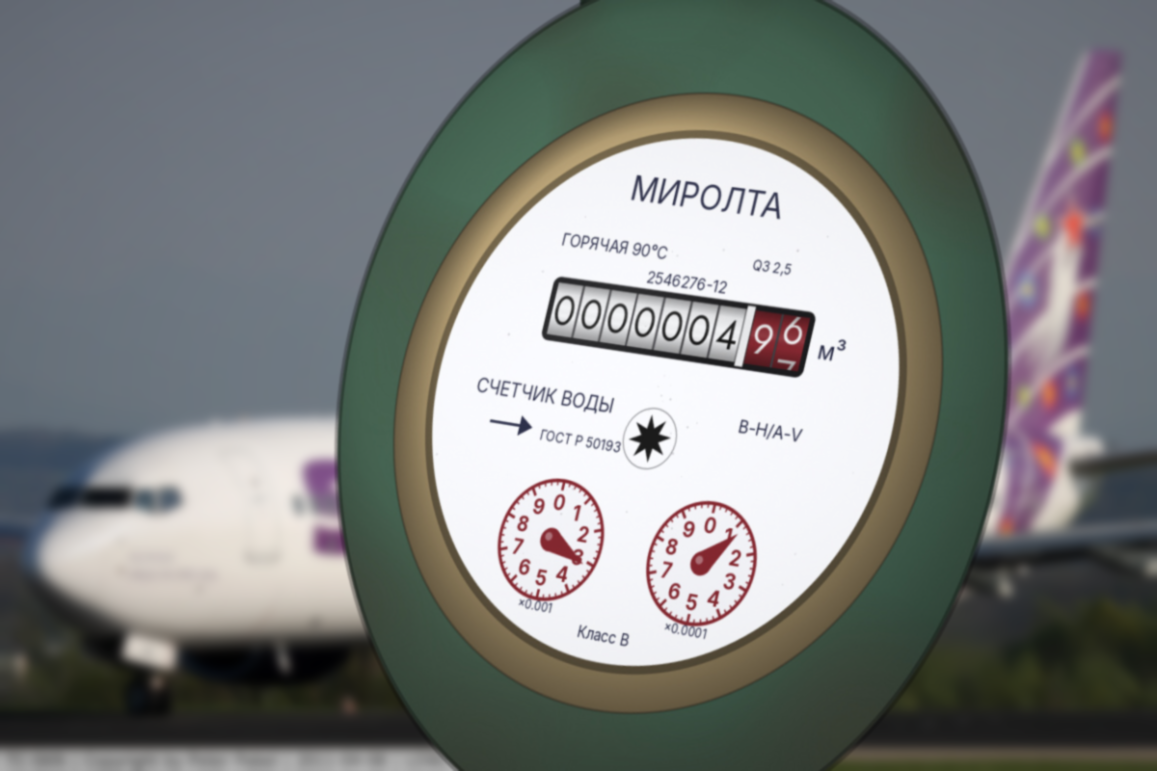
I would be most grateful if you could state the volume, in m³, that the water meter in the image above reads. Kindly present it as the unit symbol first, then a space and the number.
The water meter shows m³ 4.9631
